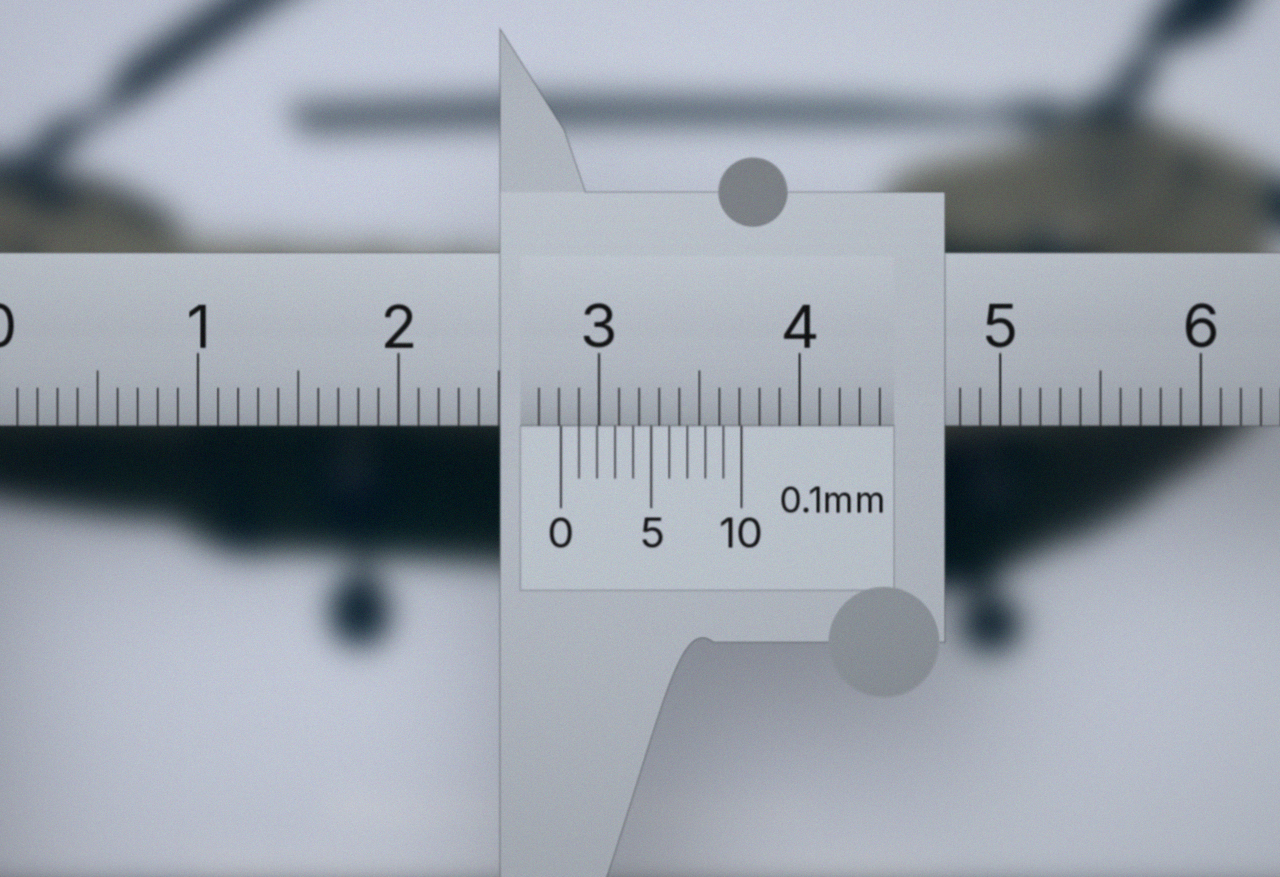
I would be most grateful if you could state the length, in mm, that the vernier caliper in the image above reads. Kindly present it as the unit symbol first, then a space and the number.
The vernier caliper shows mm 28.1
